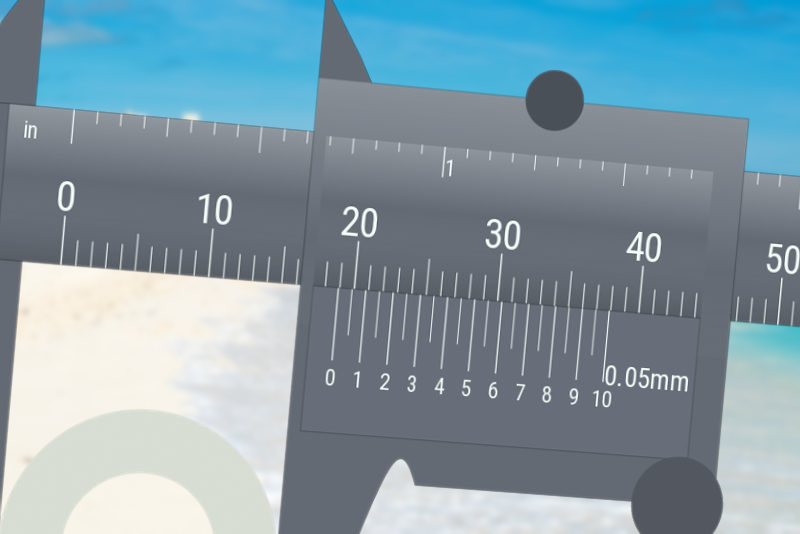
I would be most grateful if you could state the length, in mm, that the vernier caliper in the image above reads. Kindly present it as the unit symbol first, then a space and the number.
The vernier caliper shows mm 18.9
